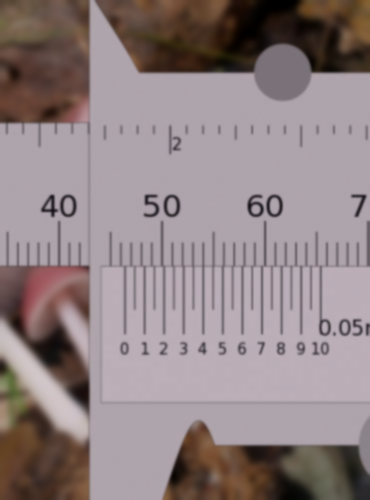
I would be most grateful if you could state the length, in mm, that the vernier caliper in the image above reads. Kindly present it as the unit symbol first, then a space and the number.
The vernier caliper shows mm 46.4
